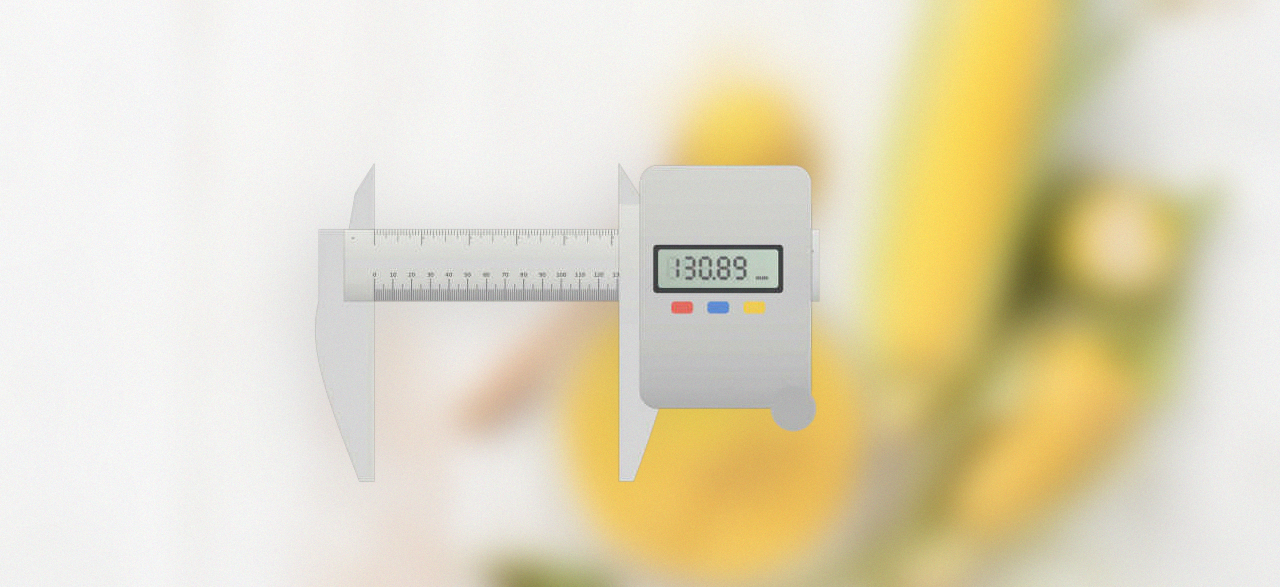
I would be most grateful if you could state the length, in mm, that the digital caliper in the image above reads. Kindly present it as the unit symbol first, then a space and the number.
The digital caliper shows mm 130.89
